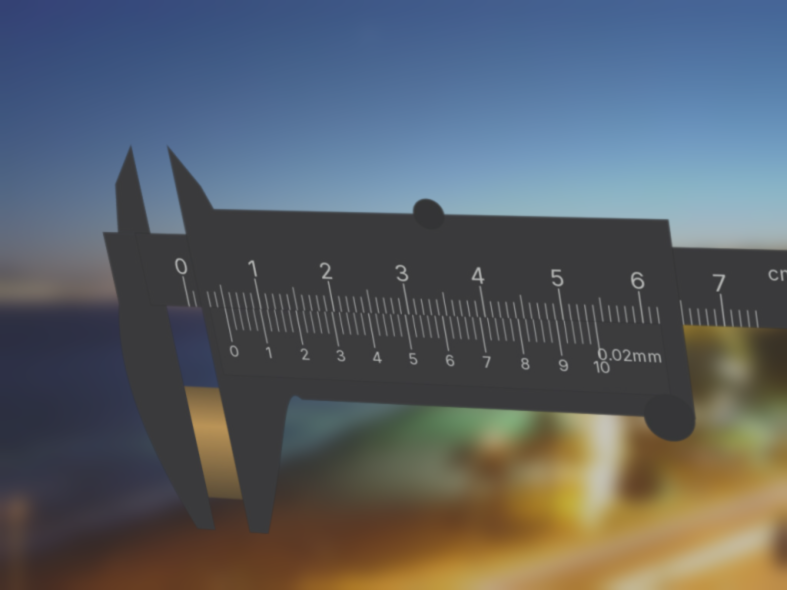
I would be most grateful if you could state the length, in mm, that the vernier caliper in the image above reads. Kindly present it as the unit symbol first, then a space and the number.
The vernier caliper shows mm 5.0
